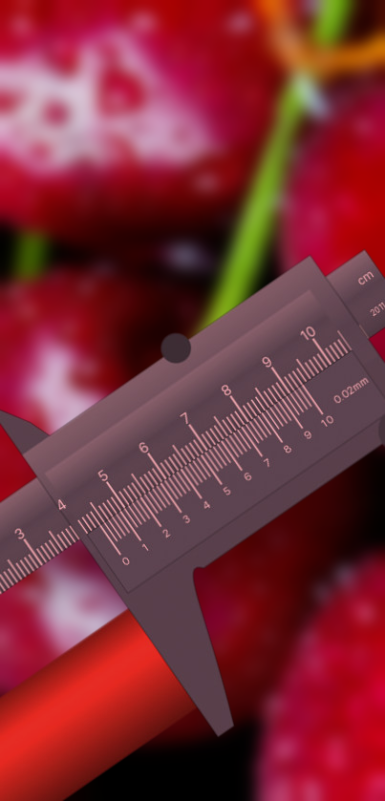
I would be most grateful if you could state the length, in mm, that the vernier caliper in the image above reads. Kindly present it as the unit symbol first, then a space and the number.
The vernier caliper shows mm 44.0
